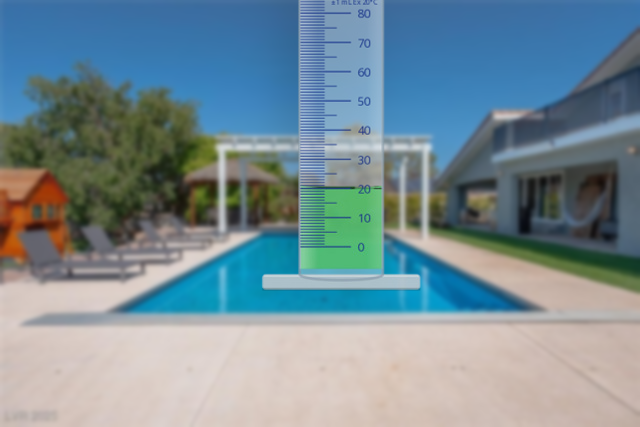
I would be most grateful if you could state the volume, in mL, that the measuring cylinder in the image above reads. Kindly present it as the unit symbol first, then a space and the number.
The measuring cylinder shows mL 20
